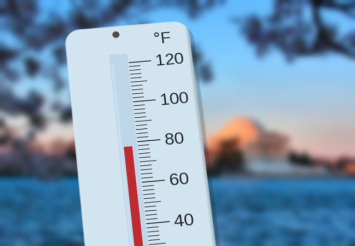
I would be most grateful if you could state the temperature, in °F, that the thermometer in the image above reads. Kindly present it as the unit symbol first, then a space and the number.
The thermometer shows °F 78
